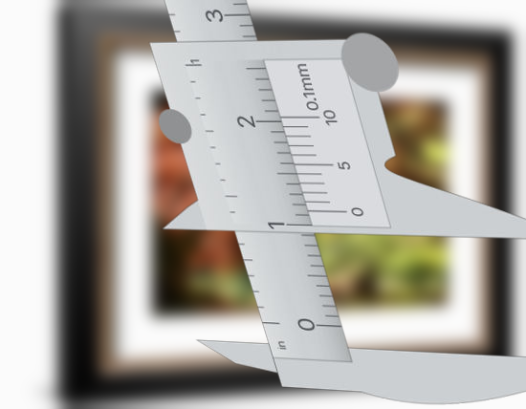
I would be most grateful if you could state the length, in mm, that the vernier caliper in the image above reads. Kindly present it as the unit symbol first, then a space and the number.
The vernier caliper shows mm 11.4
